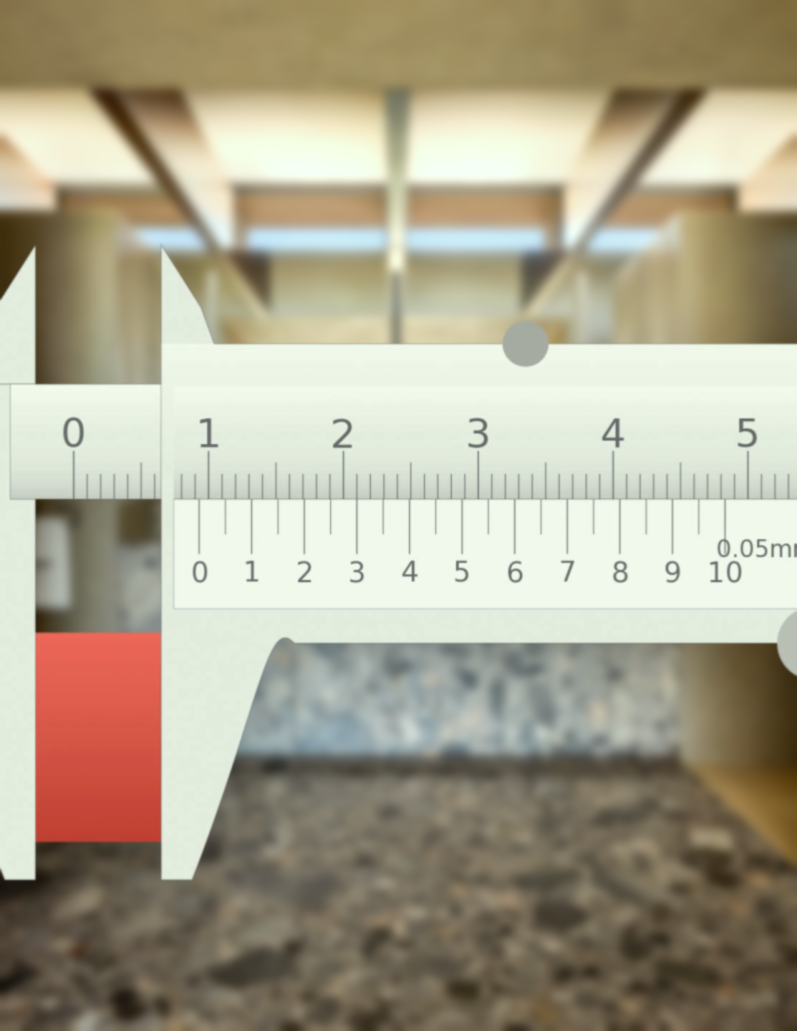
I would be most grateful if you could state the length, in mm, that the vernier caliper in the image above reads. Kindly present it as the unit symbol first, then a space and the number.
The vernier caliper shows mm 9.3
